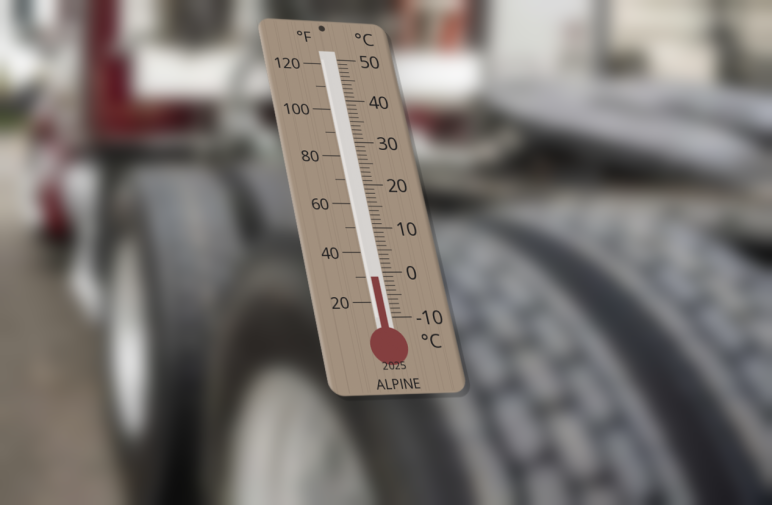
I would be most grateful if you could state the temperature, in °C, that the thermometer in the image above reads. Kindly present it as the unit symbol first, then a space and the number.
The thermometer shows °C -1
